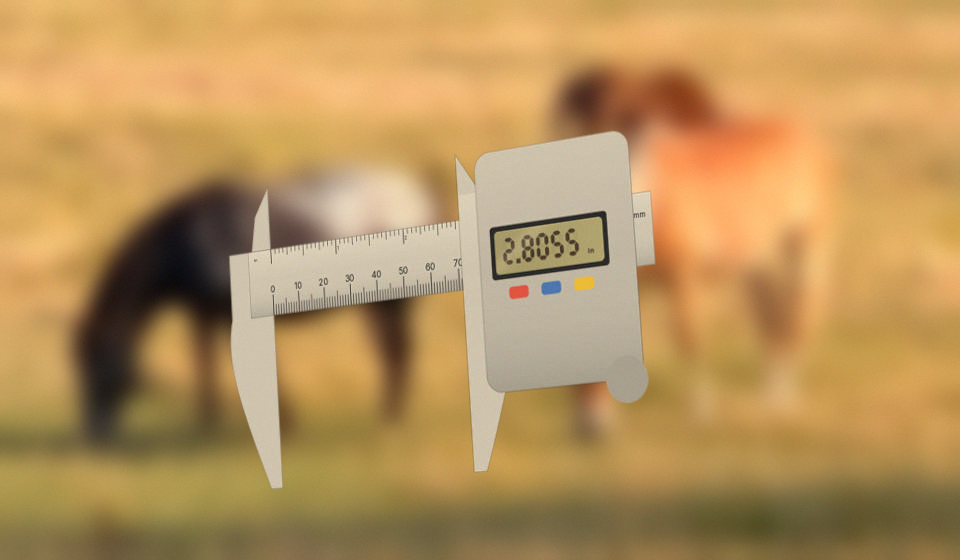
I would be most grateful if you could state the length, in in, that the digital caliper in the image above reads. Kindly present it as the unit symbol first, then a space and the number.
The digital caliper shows in 2.8055
